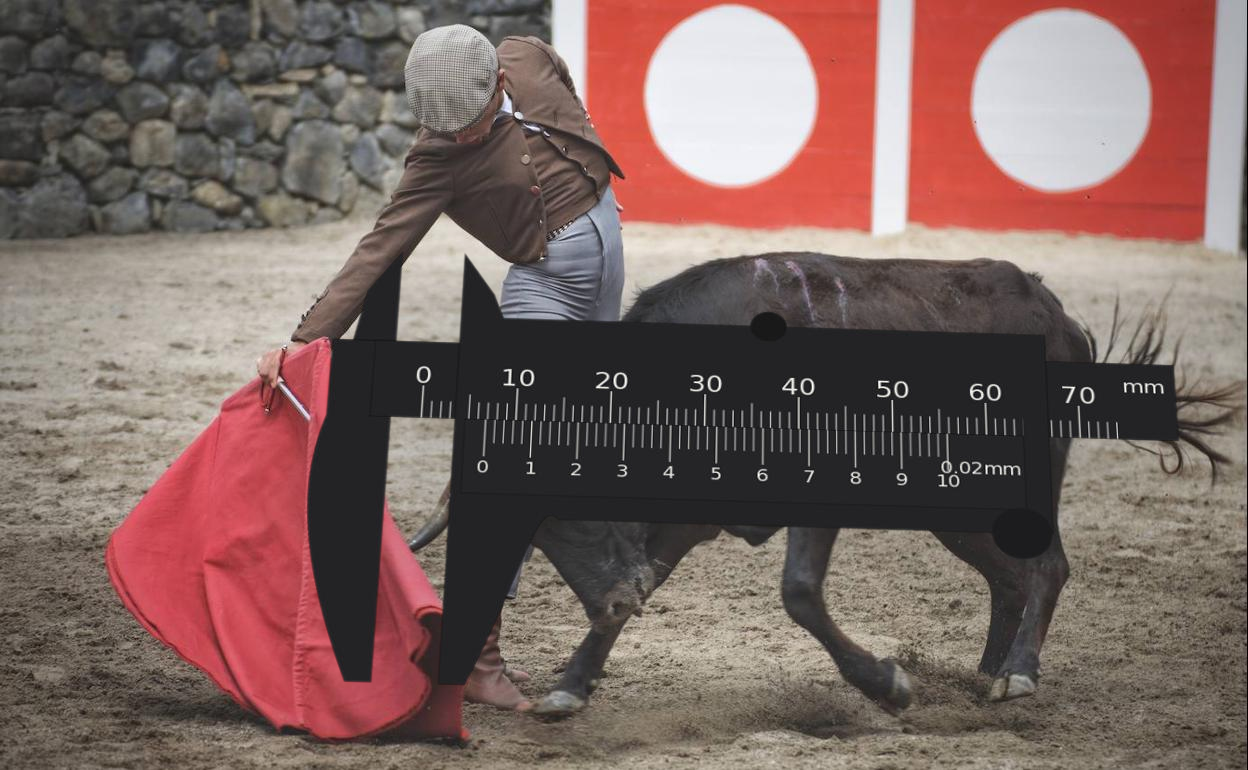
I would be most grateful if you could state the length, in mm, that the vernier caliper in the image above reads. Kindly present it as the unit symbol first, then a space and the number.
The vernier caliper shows mm 6.8
